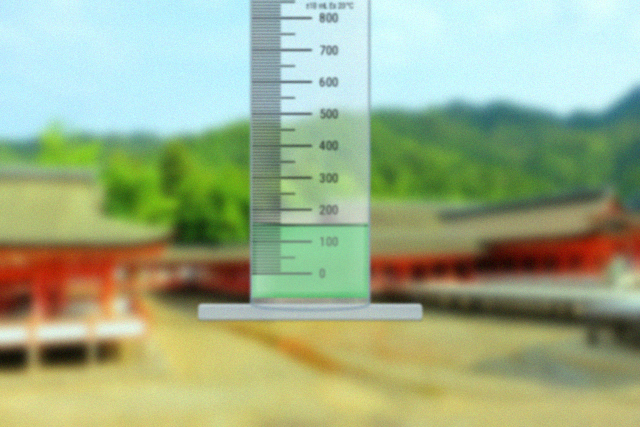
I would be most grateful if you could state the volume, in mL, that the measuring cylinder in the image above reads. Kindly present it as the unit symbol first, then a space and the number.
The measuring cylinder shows mL 150
